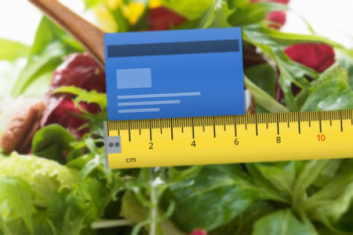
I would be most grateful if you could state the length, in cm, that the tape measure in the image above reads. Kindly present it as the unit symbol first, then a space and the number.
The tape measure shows cm 6.5
